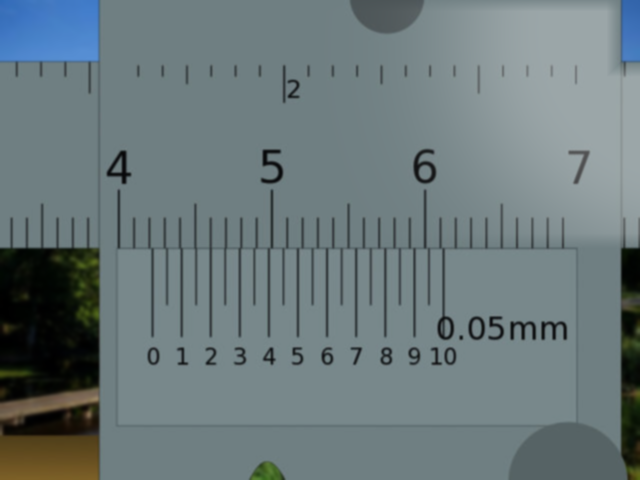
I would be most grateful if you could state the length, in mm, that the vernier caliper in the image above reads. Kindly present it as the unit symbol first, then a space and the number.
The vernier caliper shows mm 42.2
